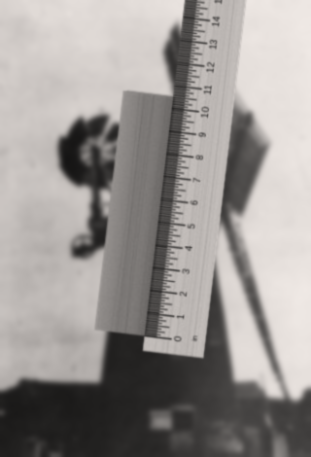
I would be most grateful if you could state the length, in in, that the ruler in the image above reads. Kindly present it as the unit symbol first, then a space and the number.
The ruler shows in 10.5
